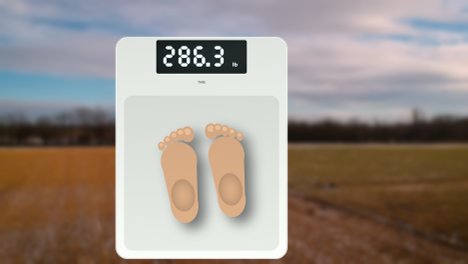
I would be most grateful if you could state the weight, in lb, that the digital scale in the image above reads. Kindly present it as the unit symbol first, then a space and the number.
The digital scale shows lb 286.3
